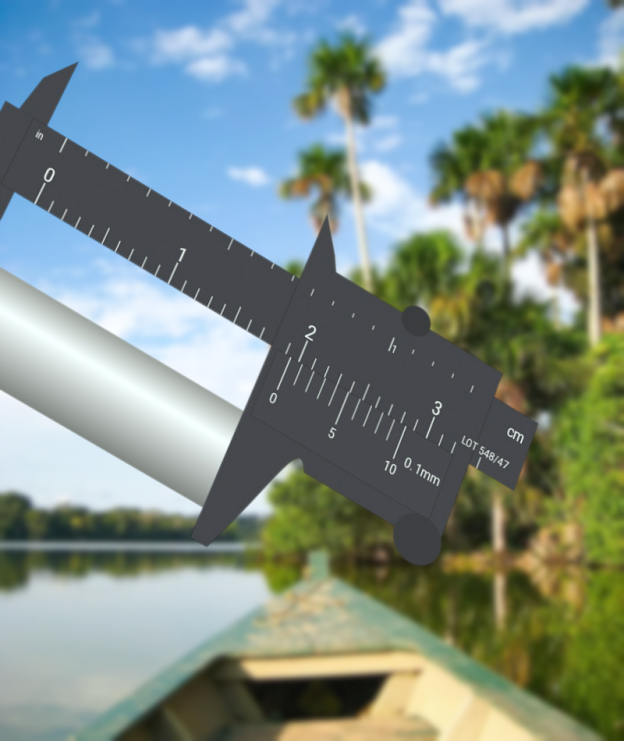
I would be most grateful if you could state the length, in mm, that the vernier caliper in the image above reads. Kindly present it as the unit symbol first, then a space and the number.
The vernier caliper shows mm 19.4
